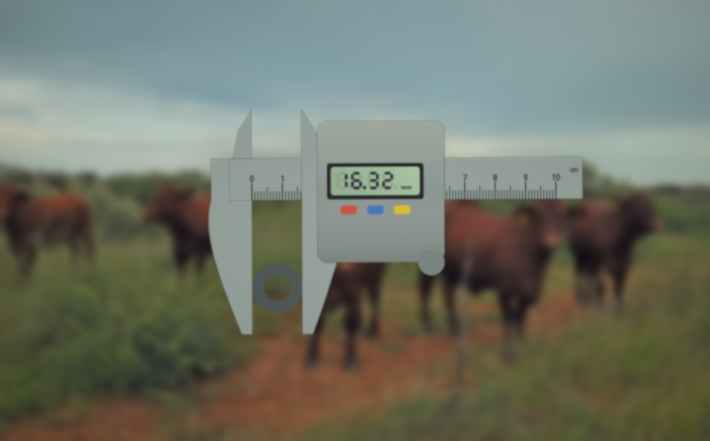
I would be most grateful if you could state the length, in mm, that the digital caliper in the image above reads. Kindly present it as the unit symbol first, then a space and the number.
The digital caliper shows mm 16.32
